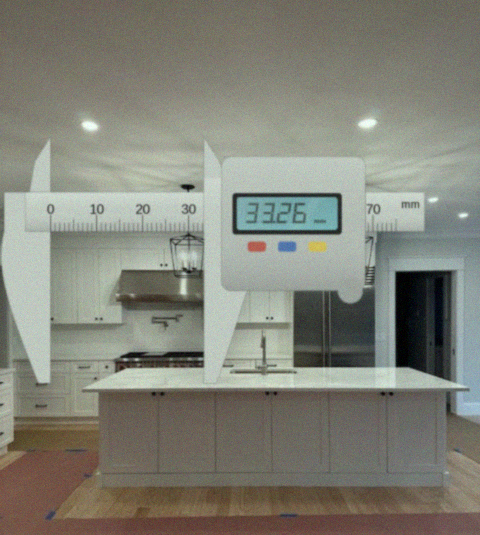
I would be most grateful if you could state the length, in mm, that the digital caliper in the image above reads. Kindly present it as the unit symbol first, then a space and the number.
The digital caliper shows mm 33.26
